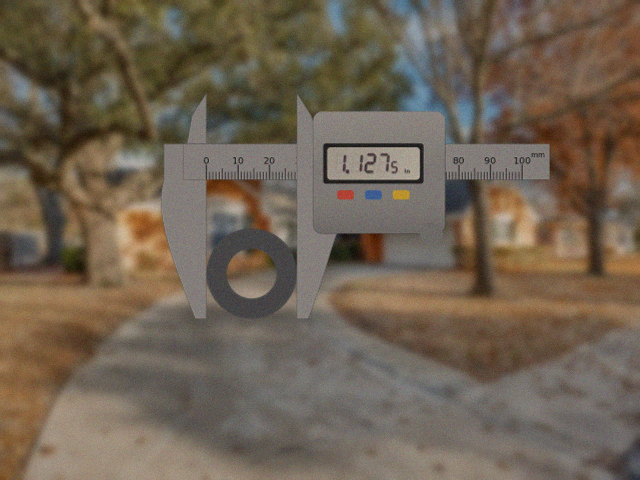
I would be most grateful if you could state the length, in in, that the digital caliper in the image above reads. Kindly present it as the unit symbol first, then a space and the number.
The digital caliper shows in 1.1275
